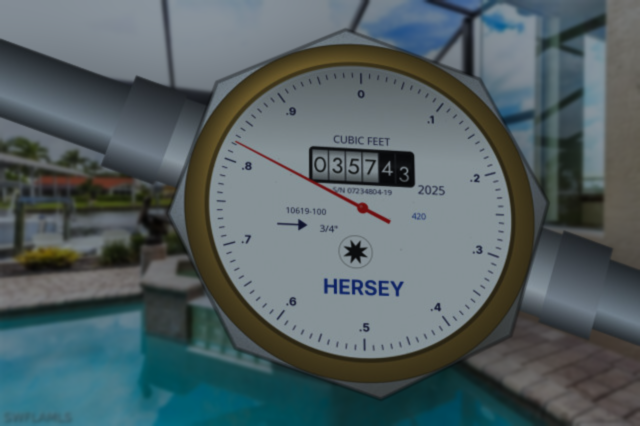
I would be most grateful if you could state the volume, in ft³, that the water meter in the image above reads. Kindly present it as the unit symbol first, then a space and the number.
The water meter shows ft³ 35742.82
